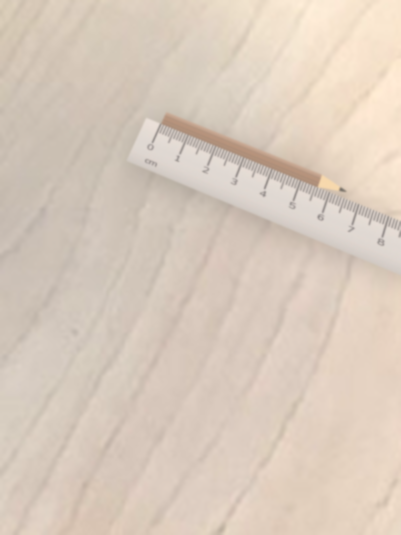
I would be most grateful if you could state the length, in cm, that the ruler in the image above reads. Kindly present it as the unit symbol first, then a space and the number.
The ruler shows cm 6.5
